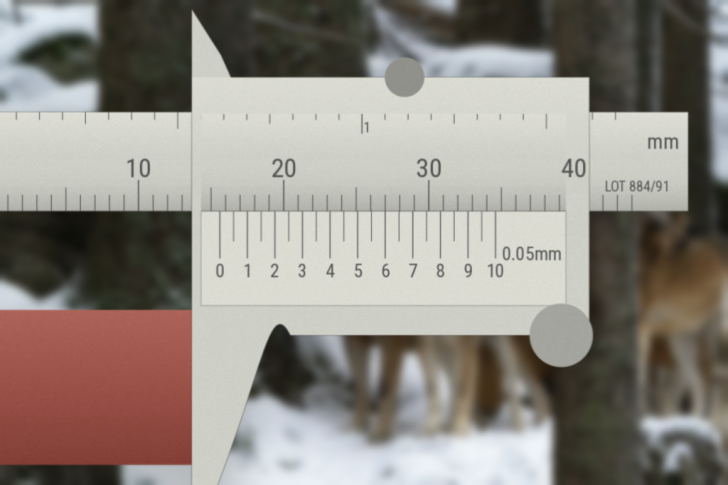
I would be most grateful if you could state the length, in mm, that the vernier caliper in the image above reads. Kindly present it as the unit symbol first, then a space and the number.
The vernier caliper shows mm 15.6
